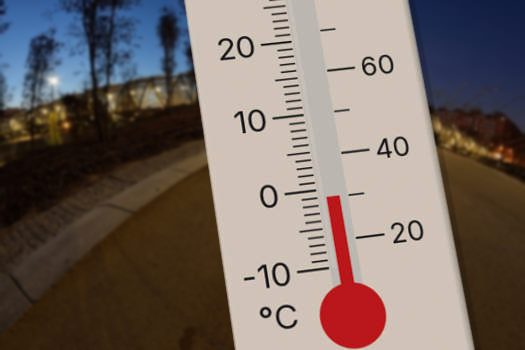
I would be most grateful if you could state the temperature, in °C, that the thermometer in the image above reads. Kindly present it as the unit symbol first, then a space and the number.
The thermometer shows °C -1
